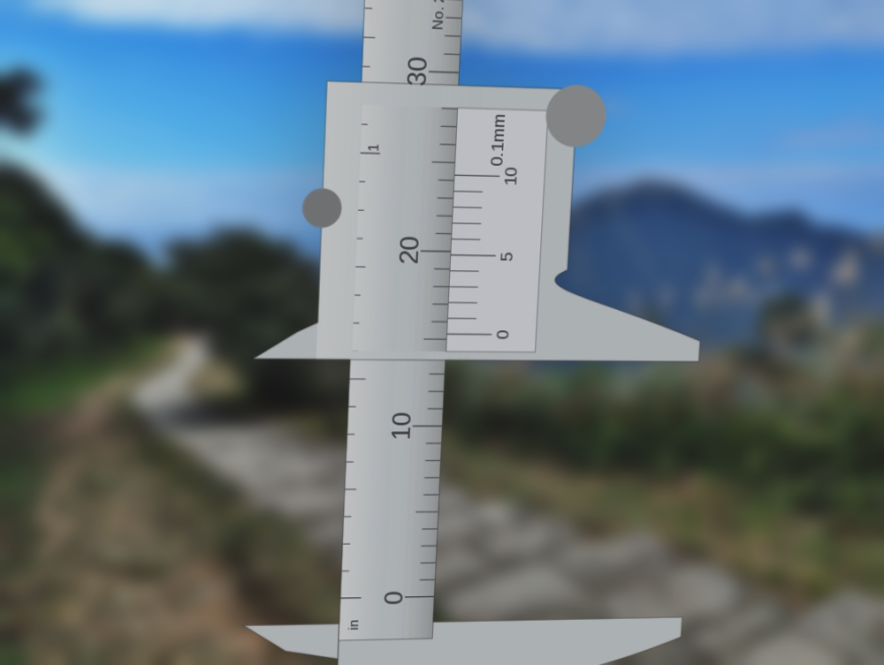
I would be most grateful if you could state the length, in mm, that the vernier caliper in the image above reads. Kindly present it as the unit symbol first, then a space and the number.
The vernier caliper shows mm 15.3
